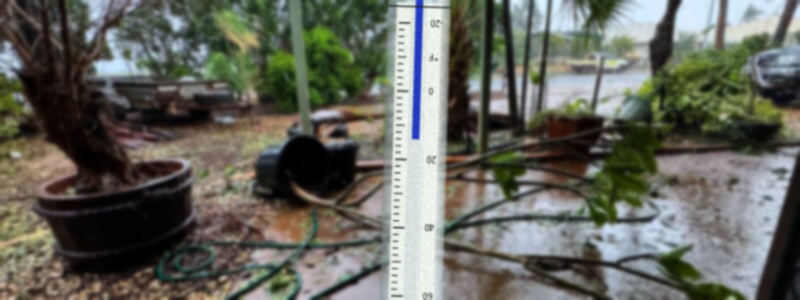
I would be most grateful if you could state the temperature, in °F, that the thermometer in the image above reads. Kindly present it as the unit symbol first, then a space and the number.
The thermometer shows °F 14
